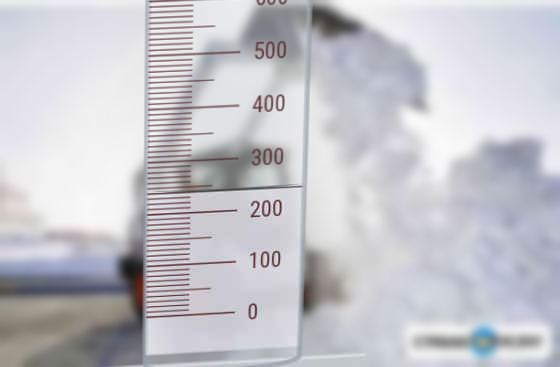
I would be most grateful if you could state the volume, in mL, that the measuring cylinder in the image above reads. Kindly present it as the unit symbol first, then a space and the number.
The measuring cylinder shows mL 240
